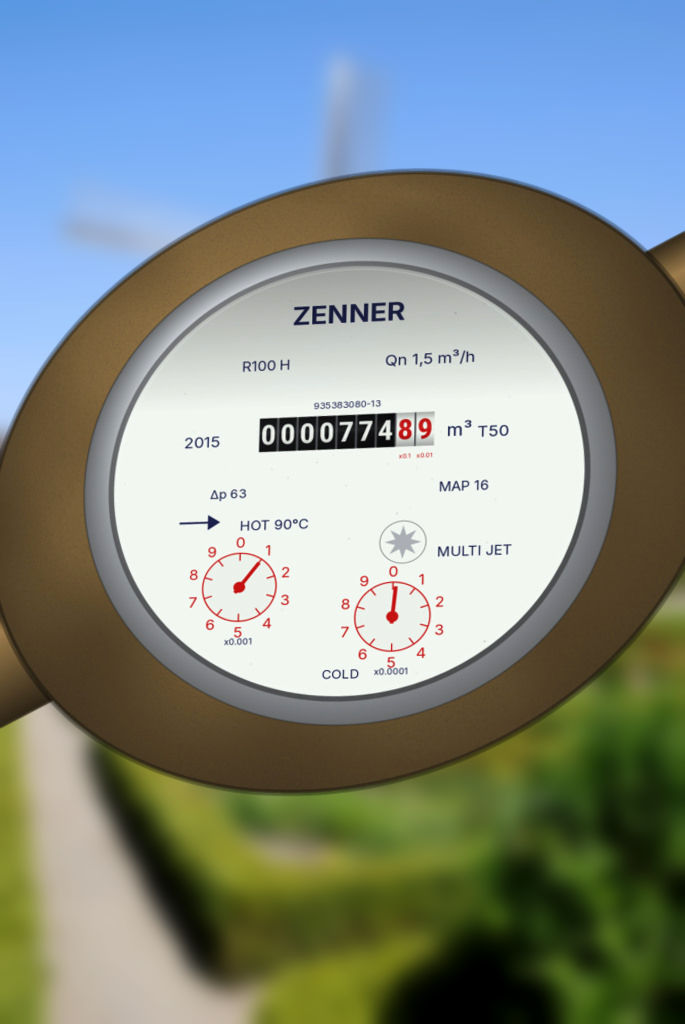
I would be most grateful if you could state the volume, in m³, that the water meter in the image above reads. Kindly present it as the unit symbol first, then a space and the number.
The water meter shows m³ 774.8910
